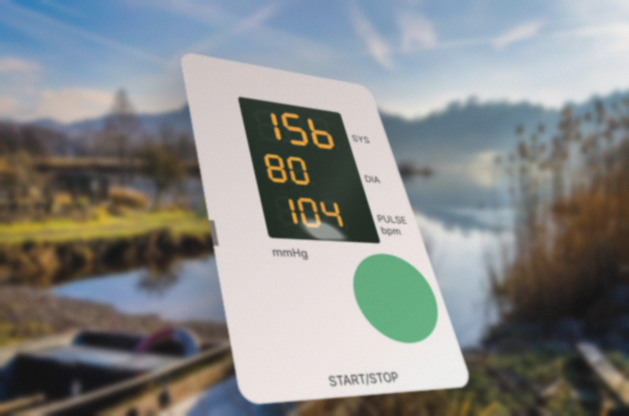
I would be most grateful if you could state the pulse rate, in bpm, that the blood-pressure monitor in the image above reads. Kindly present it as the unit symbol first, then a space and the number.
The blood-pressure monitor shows bpm 104
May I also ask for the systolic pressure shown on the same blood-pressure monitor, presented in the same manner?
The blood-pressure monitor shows mmHg 156
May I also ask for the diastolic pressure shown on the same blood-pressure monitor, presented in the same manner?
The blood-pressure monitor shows mmHg 80
